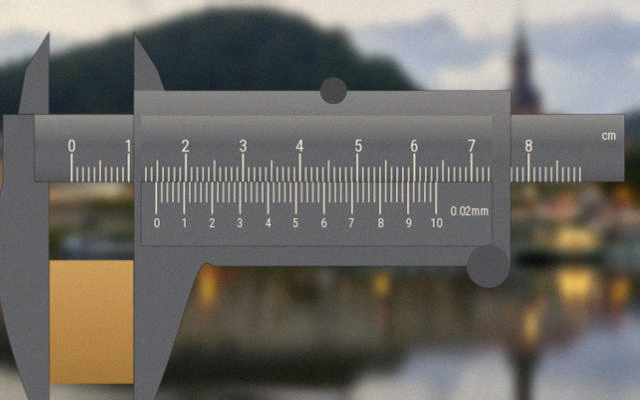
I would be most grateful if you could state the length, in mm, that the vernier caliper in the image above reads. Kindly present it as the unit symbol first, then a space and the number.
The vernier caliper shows mm 14.8
